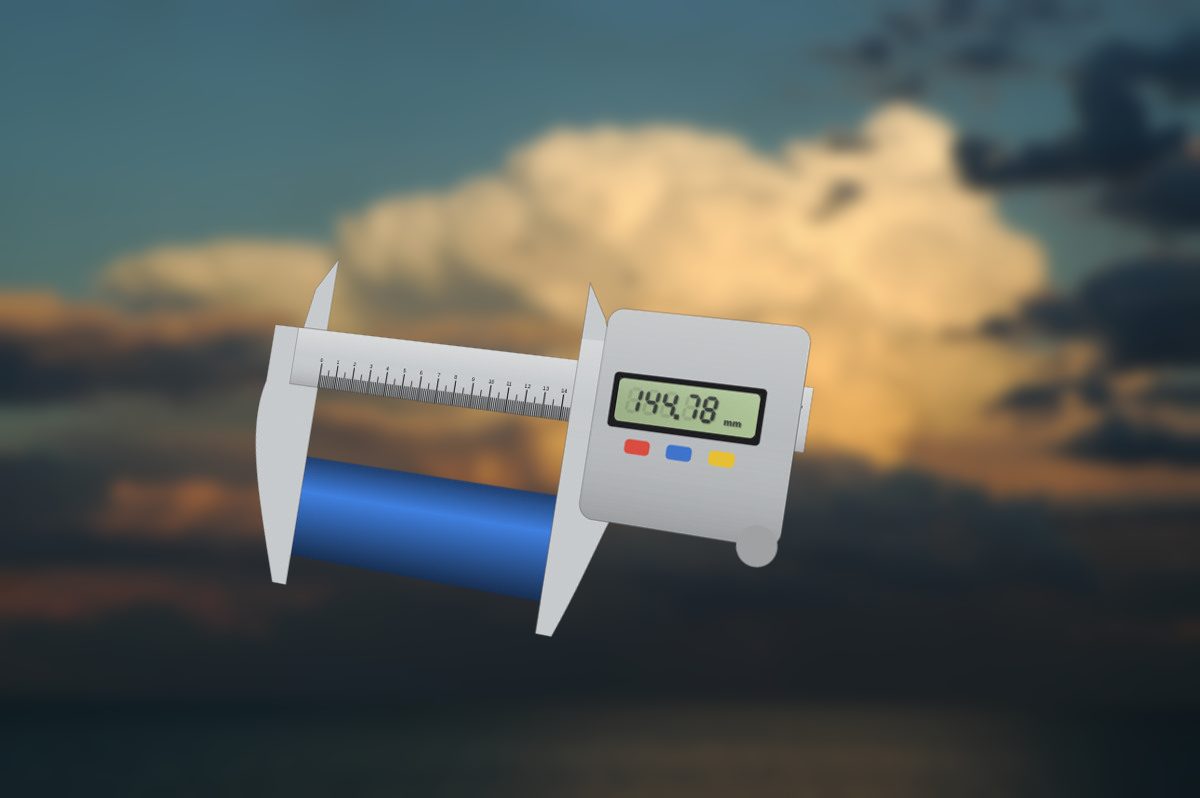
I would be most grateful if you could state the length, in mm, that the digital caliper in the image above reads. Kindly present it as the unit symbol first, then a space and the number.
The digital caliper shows mm 144.78
